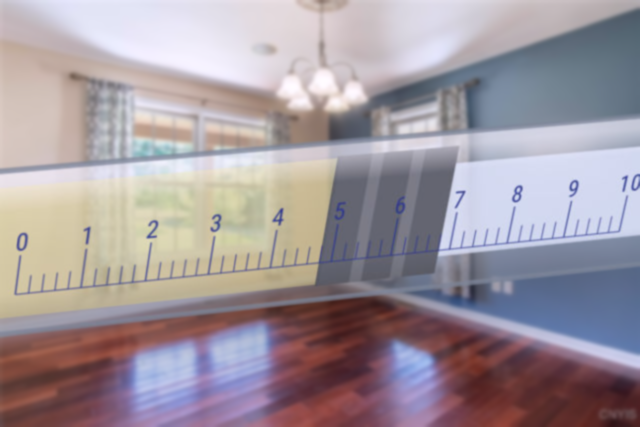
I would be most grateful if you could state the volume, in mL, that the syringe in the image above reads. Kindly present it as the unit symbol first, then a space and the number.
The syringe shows mL 4.8
